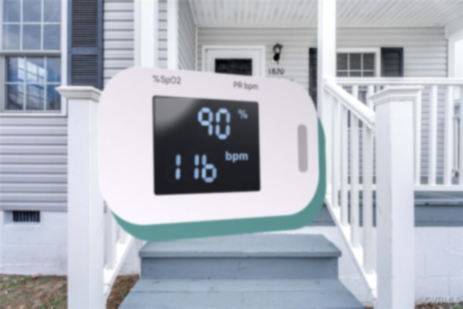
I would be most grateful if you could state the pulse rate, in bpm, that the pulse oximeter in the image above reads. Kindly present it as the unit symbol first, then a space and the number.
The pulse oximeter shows bpm 116
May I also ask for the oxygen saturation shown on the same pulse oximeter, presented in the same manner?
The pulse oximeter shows % 90
